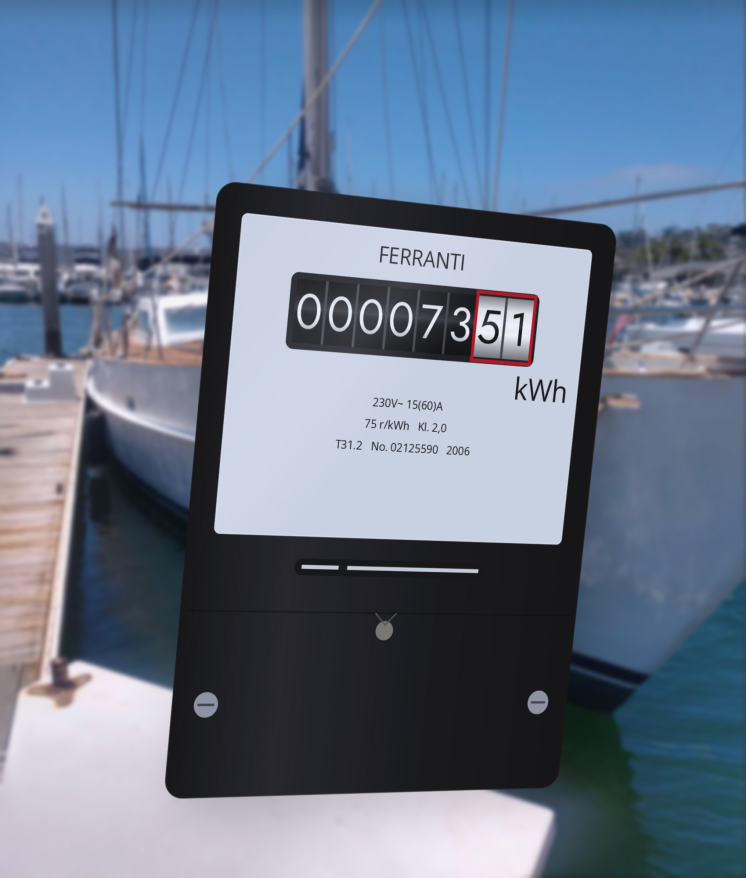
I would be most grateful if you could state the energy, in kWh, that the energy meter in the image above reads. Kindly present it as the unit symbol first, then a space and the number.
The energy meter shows kWh 73.51
